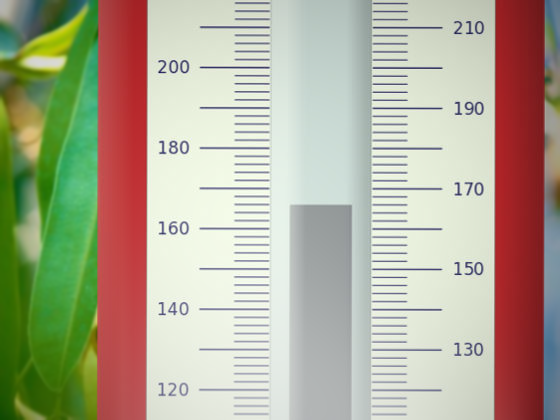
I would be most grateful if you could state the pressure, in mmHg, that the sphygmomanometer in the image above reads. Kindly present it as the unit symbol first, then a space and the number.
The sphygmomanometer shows mmHg 166
